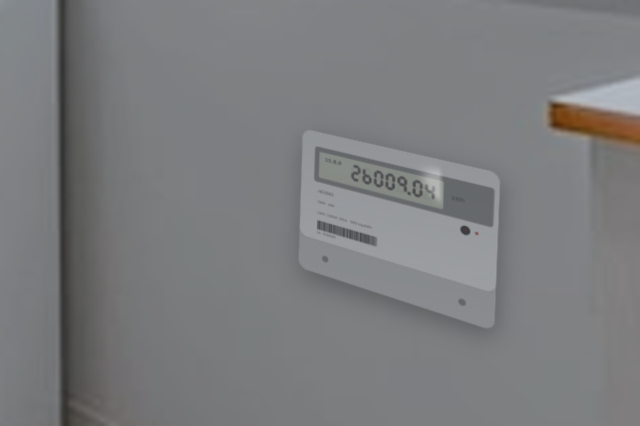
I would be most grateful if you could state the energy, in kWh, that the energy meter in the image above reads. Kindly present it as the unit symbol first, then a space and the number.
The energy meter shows kWh 26009.04
